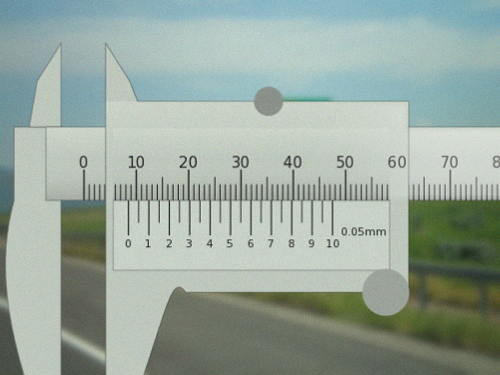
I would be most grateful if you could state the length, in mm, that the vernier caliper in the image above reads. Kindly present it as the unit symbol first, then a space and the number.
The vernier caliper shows mm 8.5
